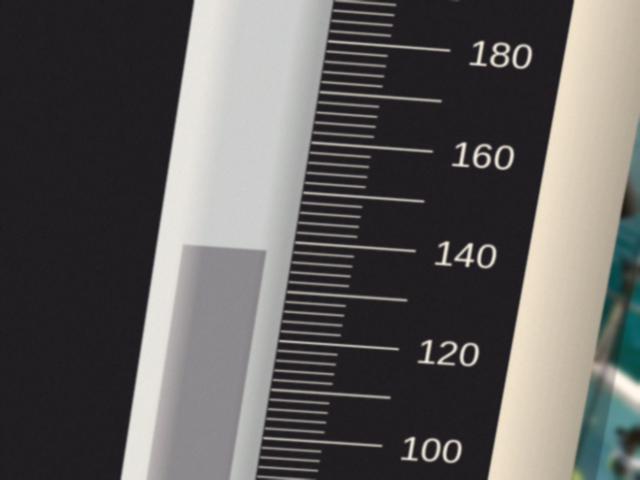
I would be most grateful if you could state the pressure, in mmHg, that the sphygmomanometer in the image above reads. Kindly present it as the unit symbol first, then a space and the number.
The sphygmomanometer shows mmHg 138
